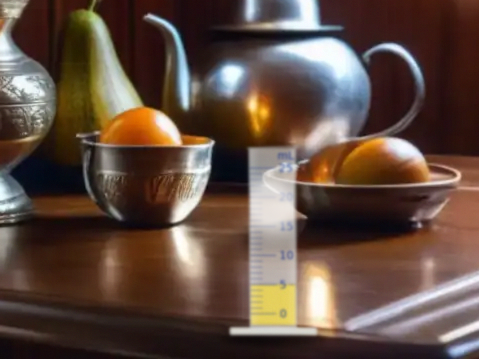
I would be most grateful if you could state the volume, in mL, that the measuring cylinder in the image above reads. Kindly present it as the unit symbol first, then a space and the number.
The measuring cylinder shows mL 5
